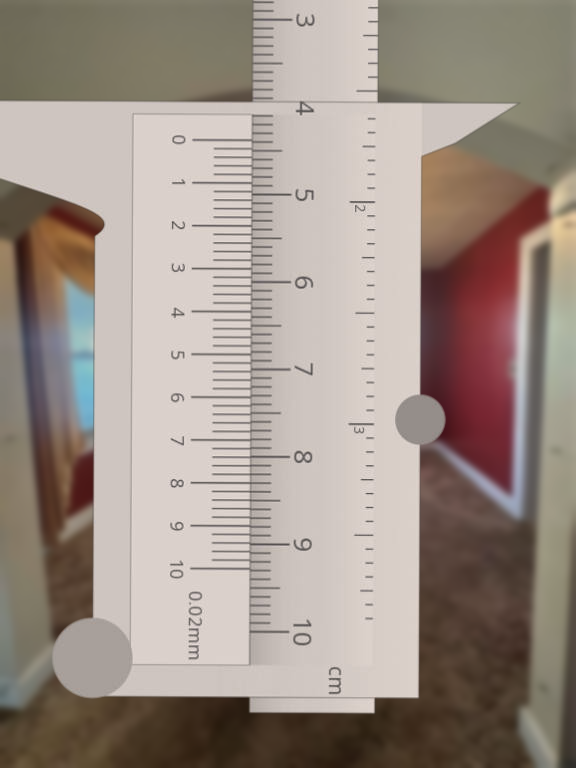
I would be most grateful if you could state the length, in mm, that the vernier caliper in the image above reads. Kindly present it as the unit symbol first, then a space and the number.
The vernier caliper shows mm 43.8
